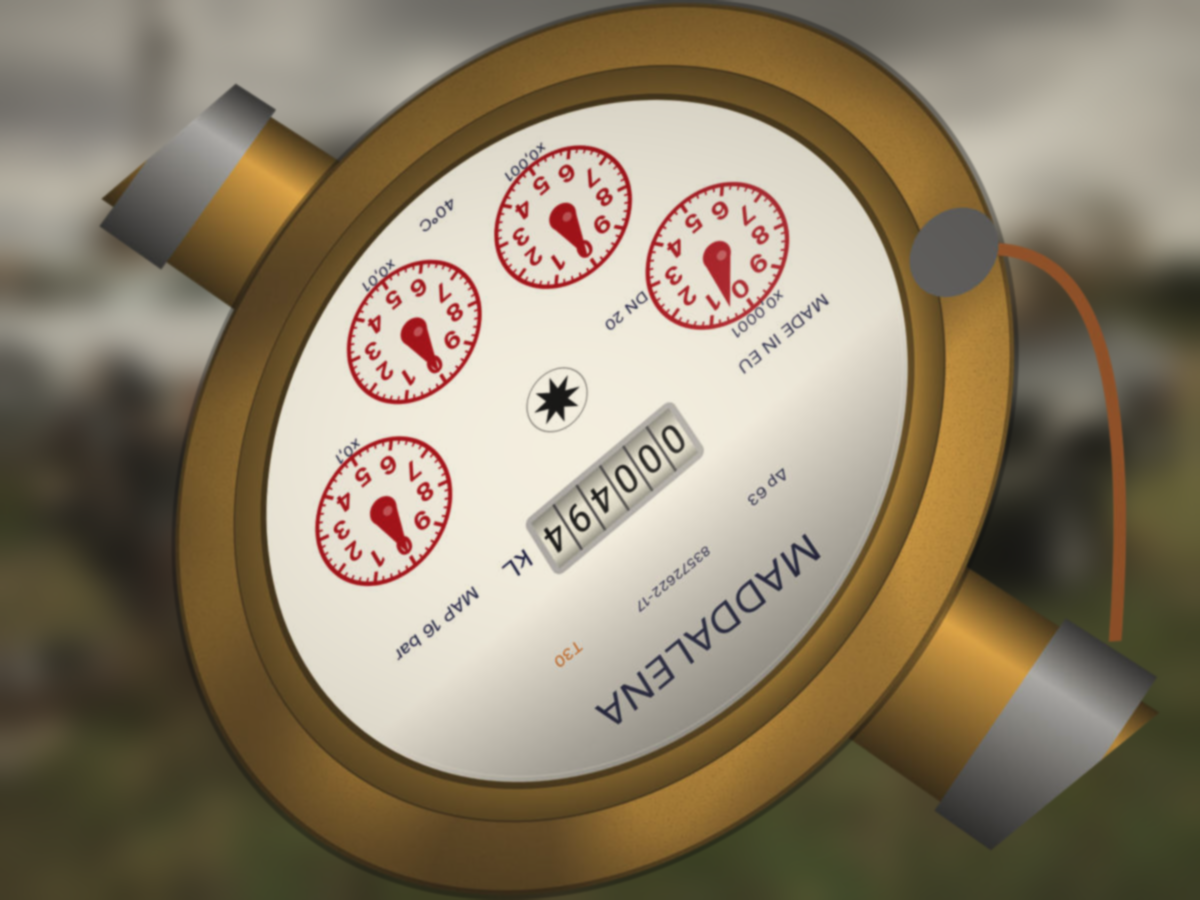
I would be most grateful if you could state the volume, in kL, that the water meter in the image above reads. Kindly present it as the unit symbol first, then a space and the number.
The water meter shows kL 494.0000
